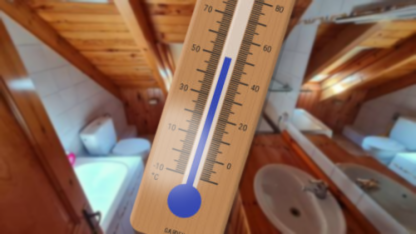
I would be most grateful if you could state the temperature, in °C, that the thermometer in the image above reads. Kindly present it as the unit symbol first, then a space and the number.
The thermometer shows °C 50
